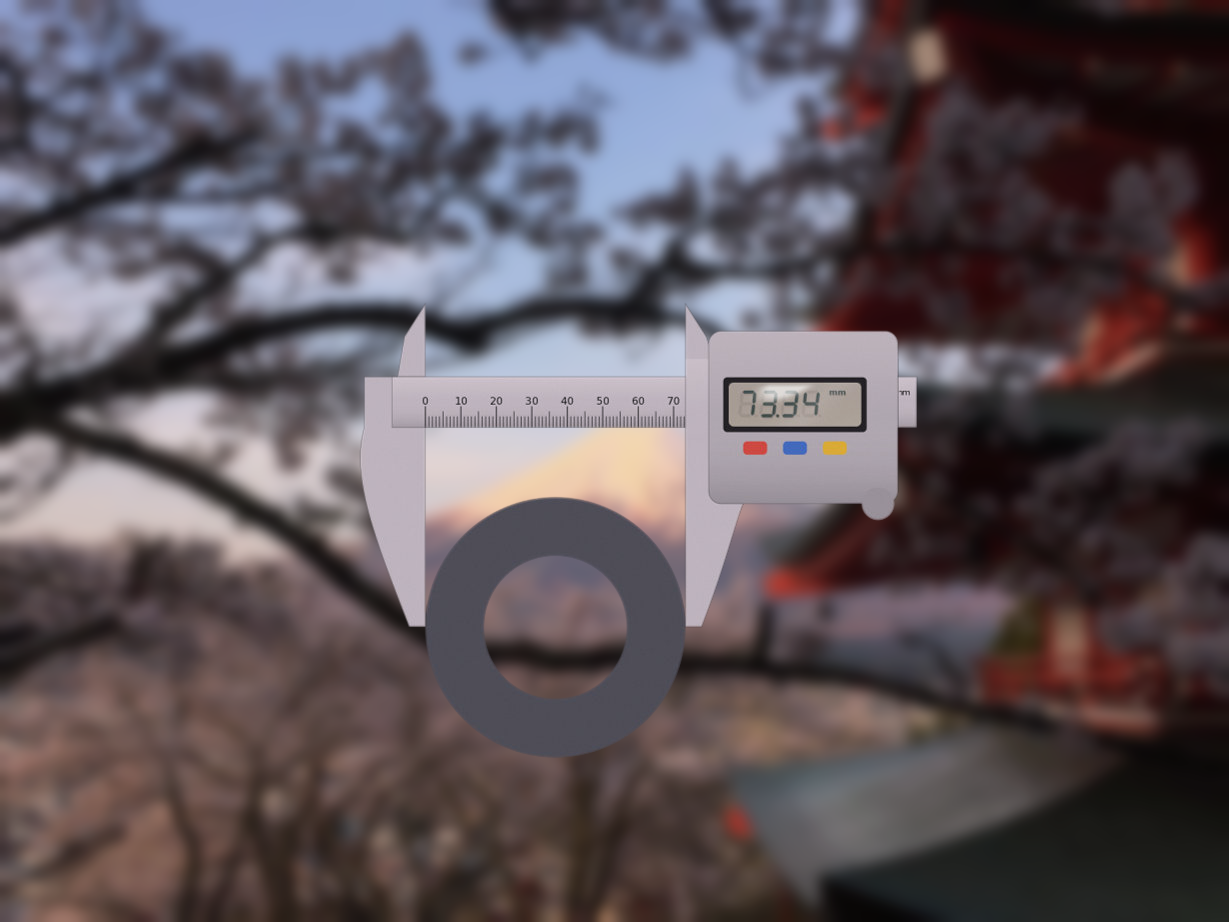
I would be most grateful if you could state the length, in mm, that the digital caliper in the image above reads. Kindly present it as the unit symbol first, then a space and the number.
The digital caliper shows mm 73.34
